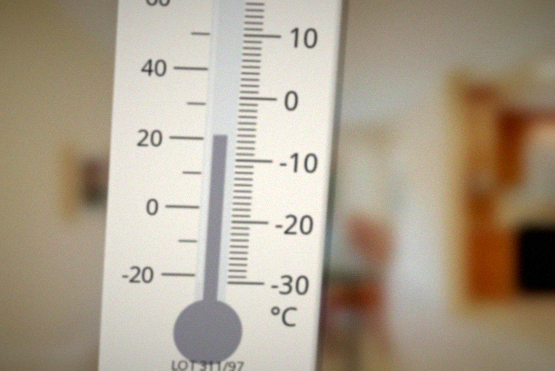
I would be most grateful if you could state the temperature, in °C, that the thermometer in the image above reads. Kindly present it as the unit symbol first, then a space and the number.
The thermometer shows °C -6
